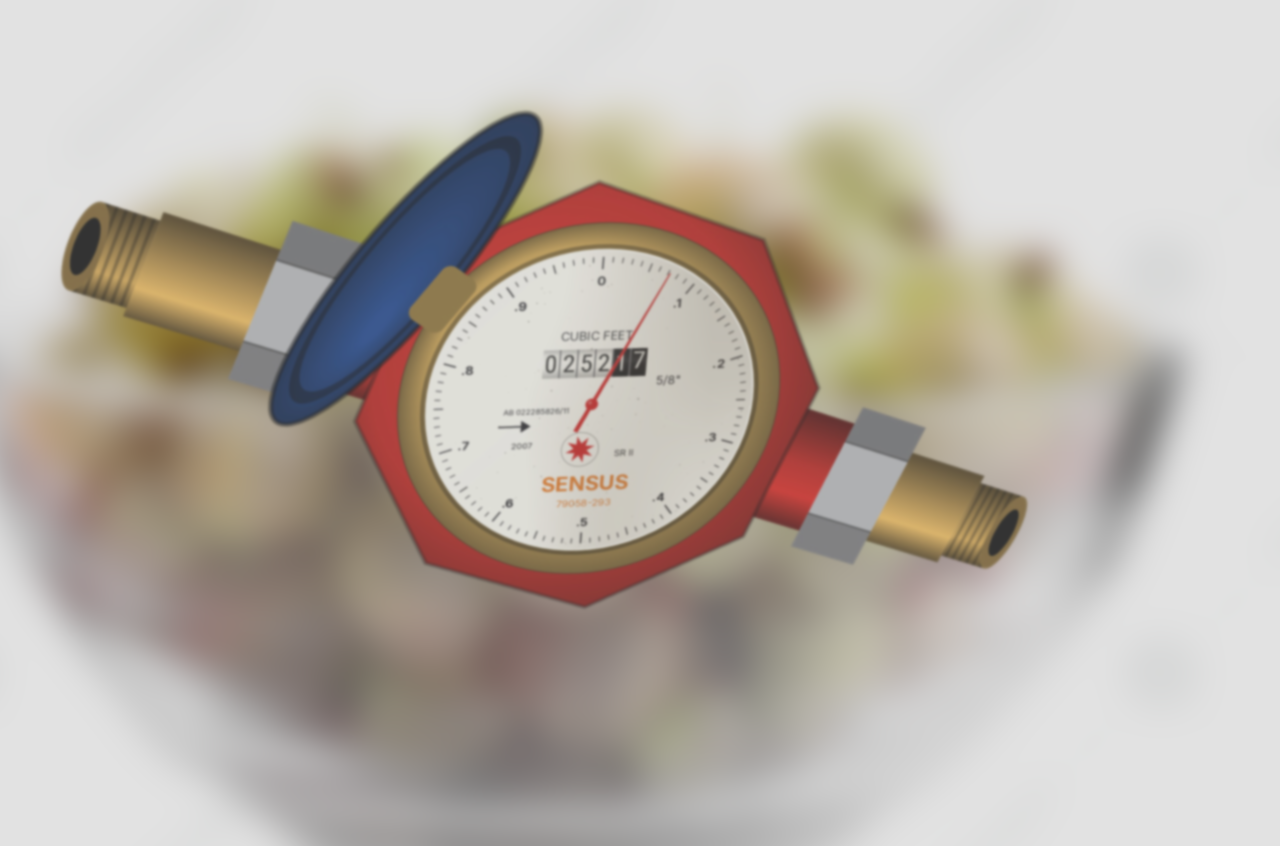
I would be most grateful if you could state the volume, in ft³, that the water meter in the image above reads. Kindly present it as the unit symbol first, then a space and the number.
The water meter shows ft³ 25217.07
